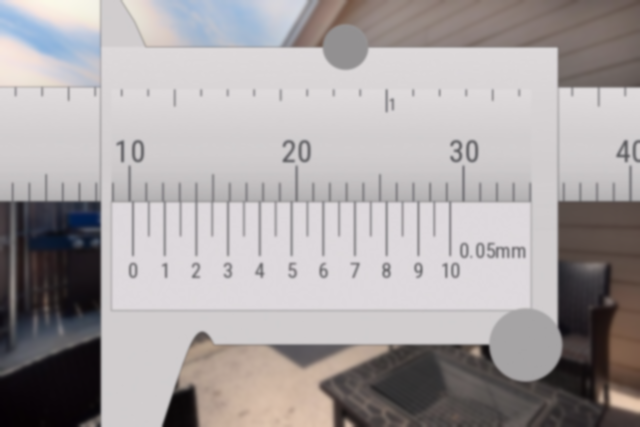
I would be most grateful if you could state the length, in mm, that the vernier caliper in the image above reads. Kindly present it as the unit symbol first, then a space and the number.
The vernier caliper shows mm 10.2
